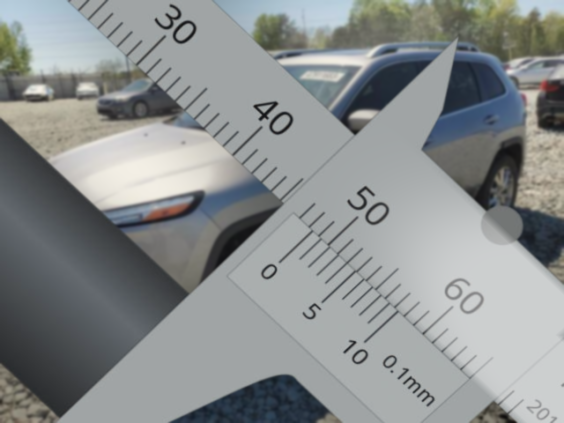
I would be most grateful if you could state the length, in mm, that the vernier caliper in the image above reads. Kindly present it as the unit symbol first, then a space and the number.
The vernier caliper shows mm 48.4
